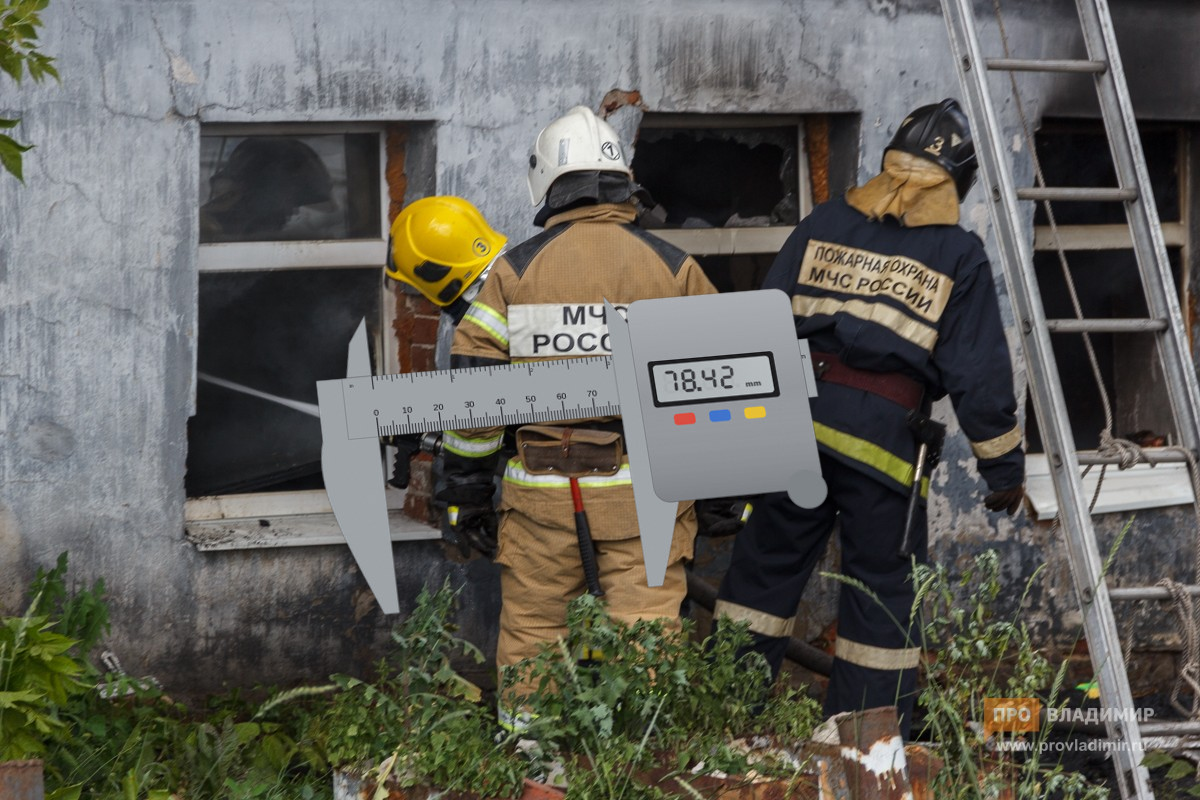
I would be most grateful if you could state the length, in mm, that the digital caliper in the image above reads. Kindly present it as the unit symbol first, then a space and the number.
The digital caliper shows mm 78.42
